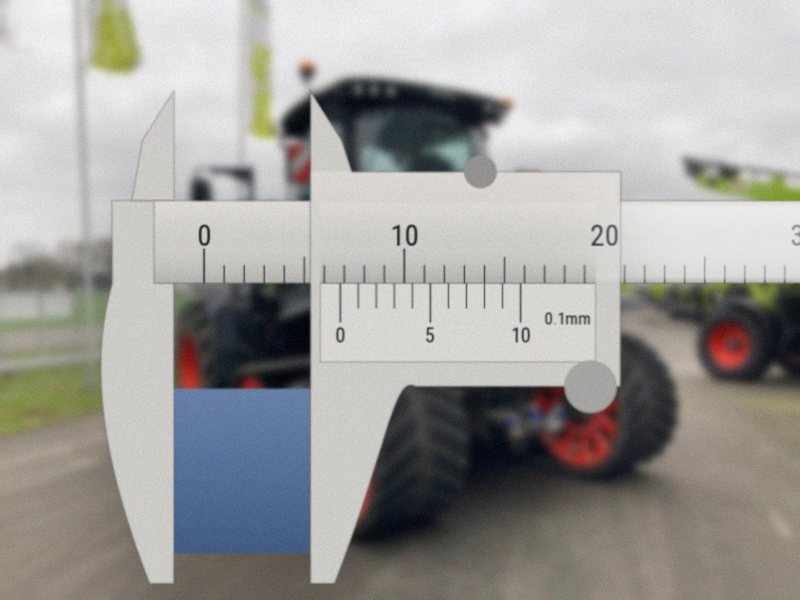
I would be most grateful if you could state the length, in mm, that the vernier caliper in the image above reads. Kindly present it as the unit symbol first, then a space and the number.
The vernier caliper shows mm 6.8
